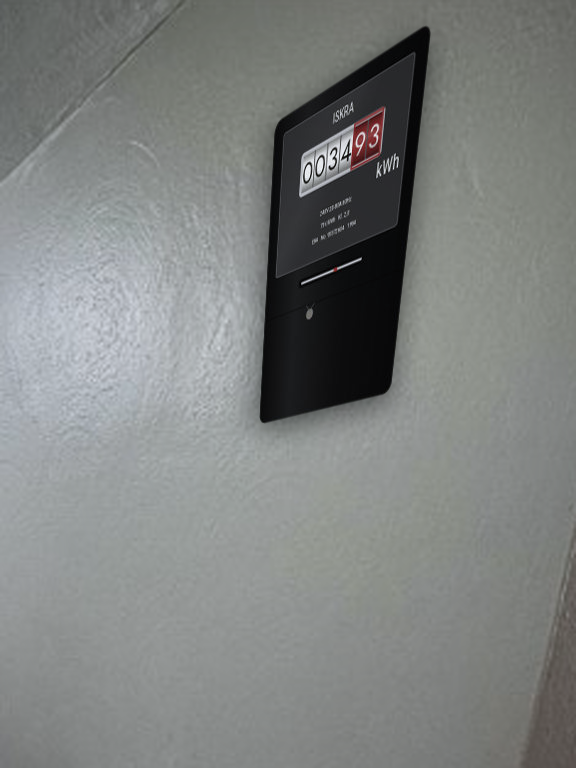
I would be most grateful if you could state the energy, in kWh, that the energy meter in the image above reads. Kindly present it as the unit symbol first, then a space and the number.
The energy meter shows kWh 34.93
